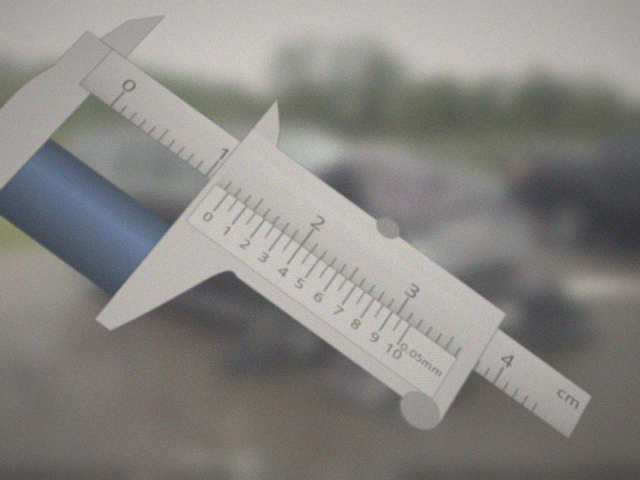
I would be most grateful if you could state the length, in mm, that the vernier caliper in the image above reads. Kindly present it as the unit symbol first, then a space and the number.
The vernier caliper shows mm 12.4
